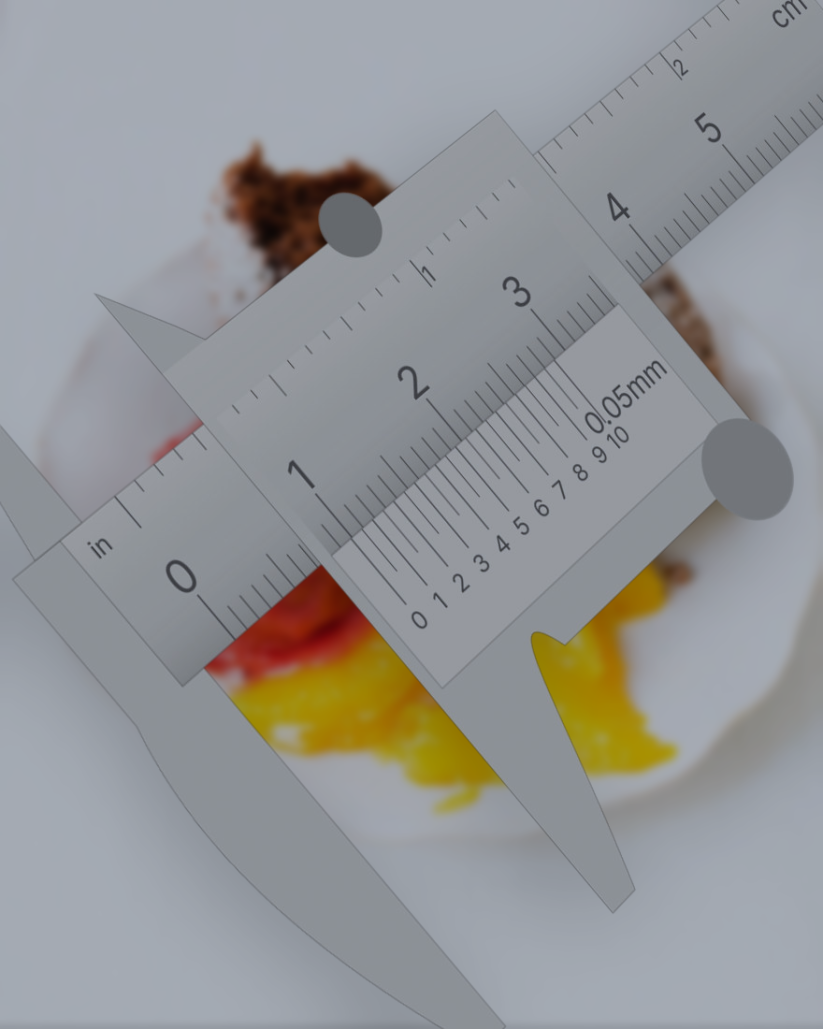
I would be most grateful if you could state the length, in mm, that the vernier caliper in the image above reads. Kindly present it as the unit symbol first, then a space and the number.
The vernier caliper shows mm 9.9
